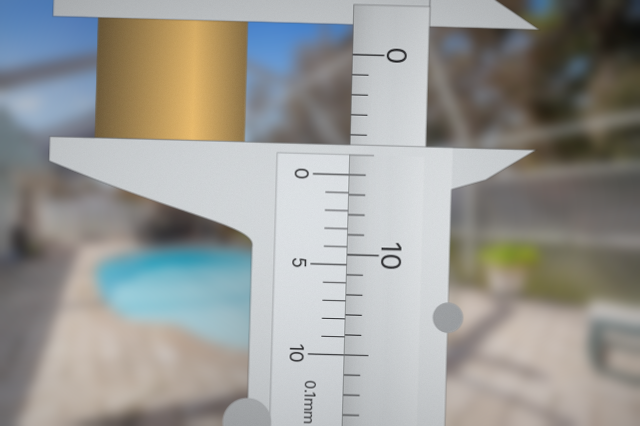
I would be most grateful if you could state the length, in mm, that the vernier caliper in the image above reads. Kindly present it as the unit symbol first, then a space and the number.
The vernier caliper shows mm 6.0
